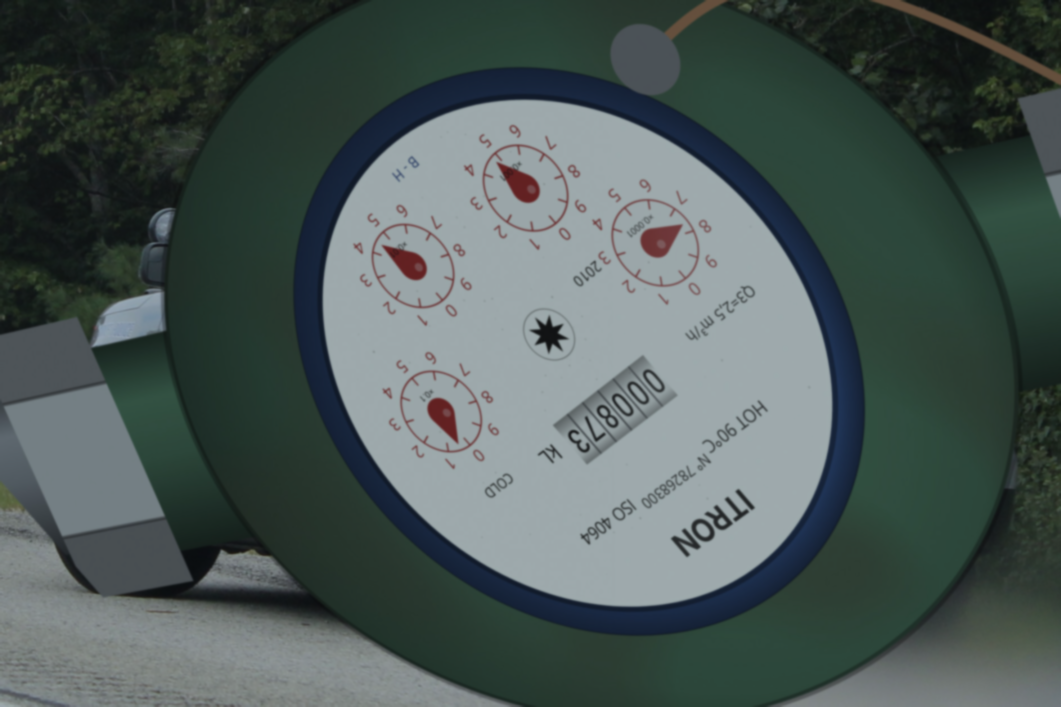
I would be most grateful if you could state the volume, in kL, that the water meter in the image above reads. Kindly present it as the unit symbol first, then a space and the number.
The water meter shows kL 873.0447
